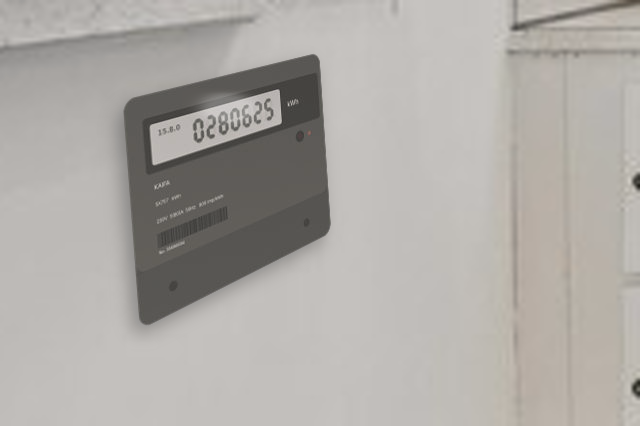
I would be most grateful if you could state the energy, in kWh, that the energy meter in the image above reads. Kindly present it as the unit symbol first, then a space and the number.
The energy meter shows kWh 280625
